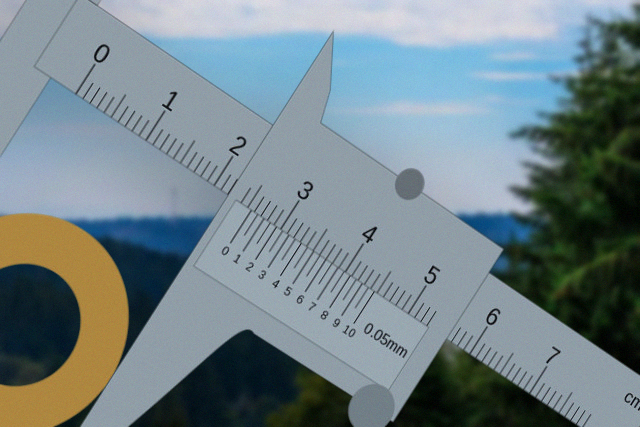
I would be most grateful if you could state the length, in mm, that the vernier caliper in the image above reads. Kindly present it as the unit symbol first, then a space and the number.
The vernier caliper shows mm 25.6
